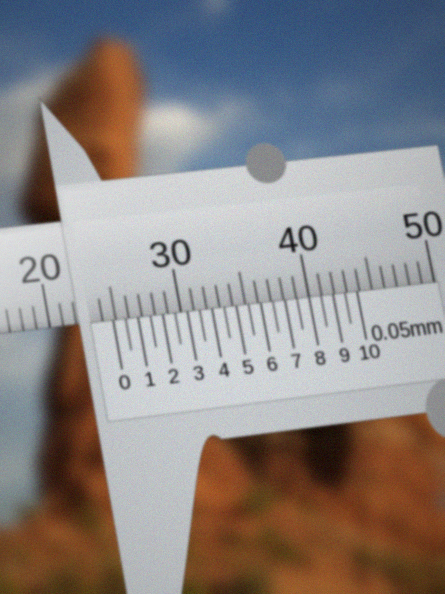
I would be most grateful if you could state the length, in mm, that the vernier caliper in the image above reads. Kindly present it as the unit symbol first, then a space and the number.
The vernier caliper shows mm 24.8
